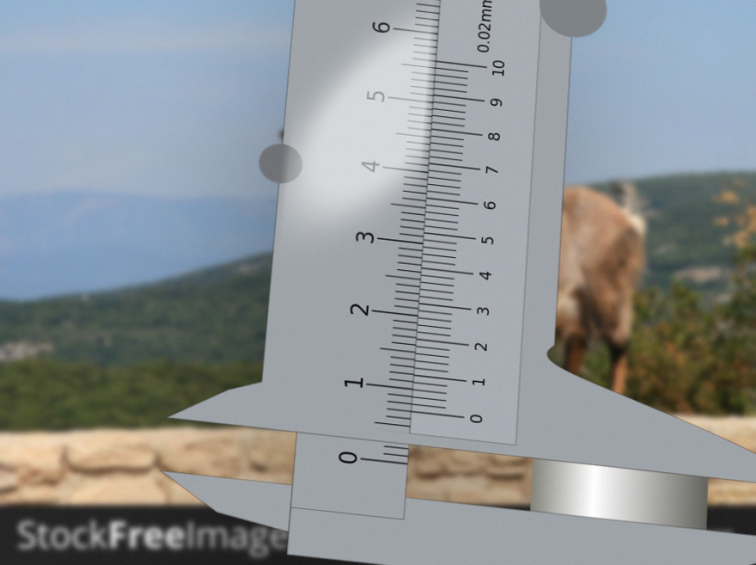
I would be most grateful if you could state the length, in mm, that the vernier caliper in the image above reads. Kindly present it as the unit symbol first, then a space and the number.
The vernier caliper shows mm 7.0
